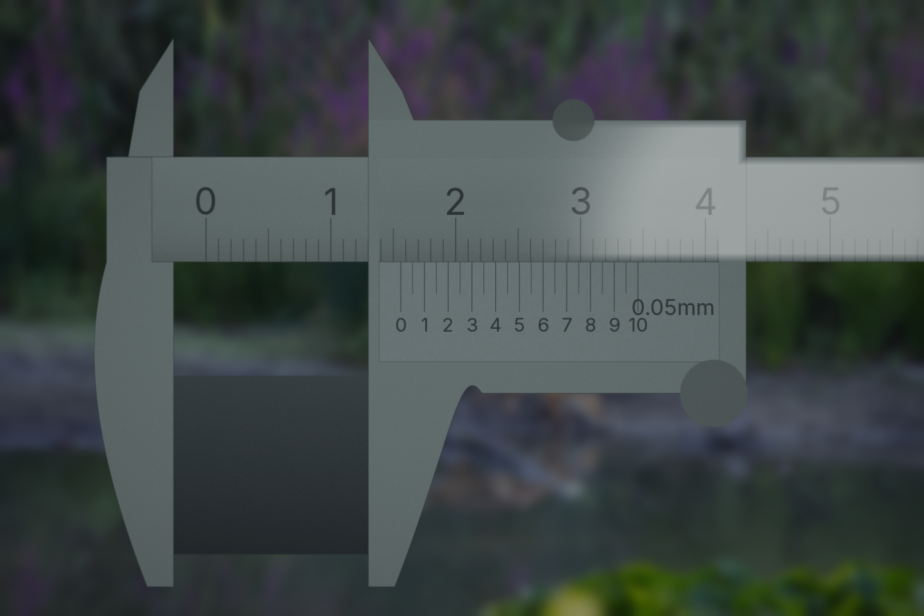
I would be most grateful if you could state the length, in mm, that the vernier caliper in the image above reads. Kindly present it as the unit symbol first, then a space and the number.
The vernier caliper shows mm 15.6
